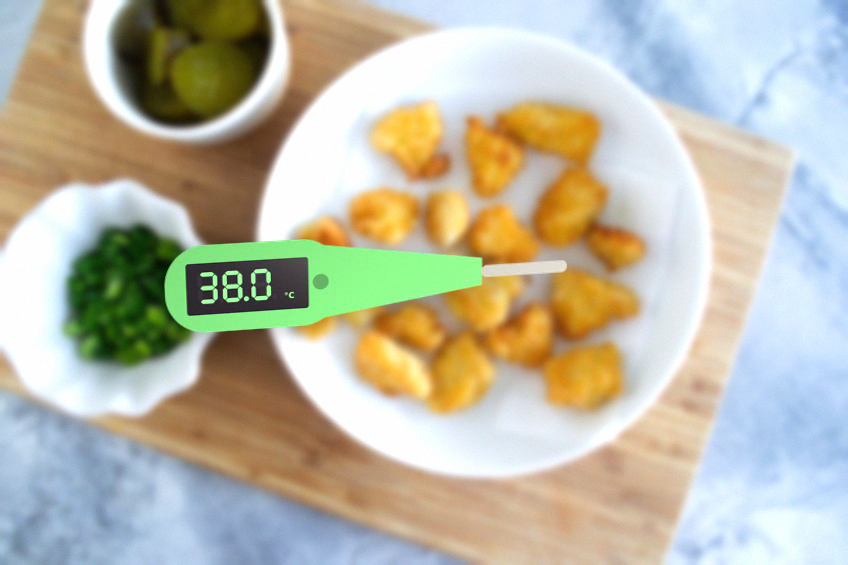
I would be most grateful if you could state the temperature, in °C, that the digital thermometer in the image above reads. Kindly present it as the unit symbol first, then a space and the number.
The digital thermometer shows °C 38.0
